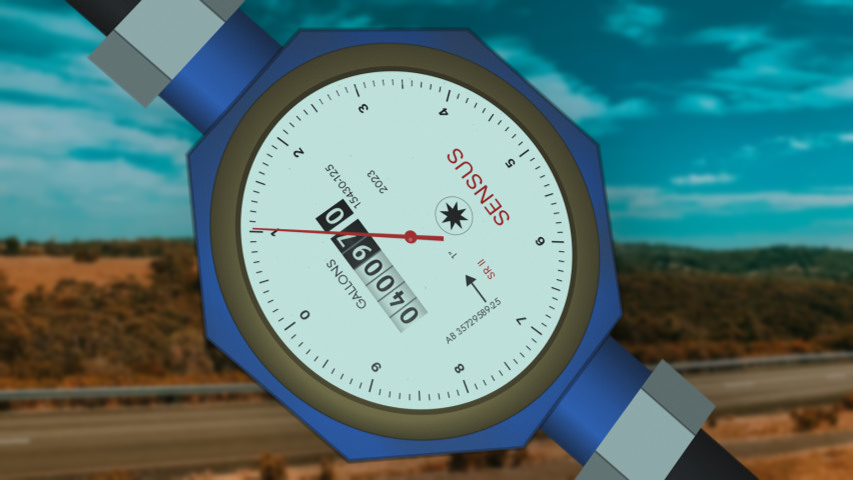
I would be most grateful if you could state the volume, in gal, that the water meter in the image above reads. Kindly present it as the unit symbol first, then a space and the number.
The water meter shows gal 400971.0
